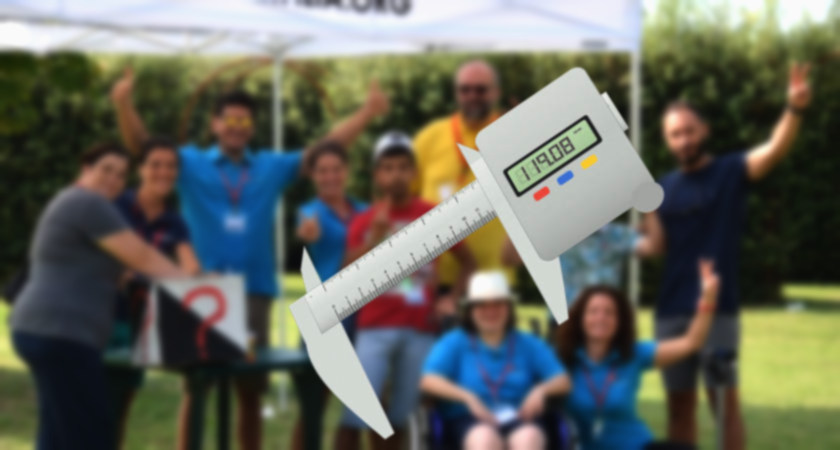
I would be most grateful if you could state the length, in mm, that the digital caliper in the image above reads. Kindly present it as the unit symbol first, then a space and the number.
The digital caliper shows mm 119.08
